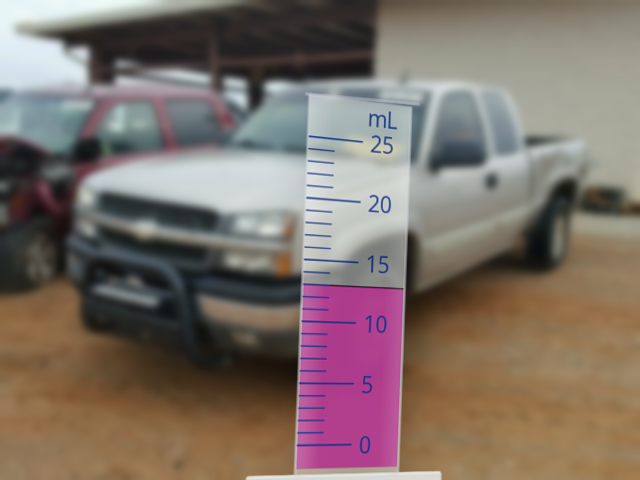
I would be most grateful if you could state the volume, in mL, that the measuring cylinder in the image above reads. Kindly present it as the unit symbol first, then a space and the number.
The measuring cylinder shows mL 13
